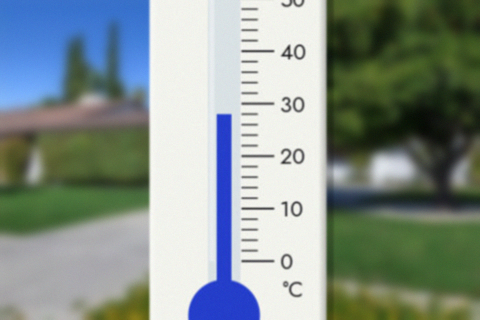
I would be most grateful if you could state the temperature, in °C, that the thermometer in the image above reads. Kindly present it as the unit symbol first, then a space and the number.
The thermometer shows °C 28
